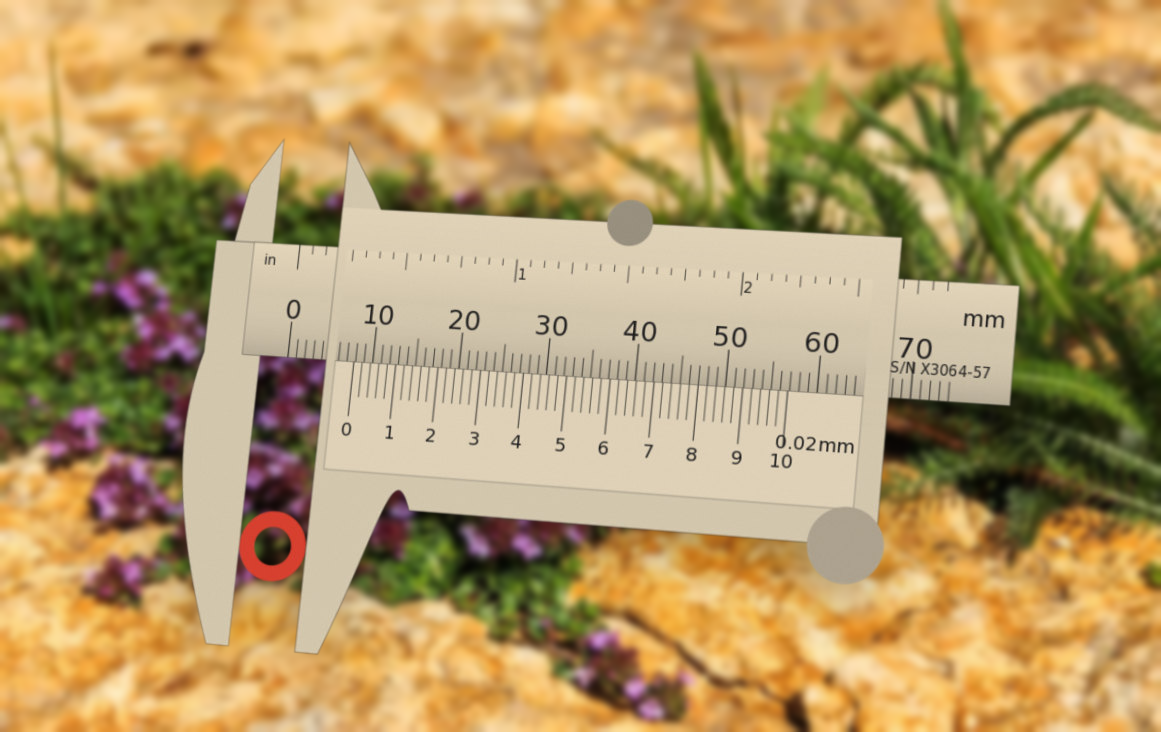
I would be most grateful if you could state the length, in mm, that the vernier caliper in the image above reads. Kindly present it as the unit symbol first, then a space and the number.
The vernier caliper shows mm 7.8
